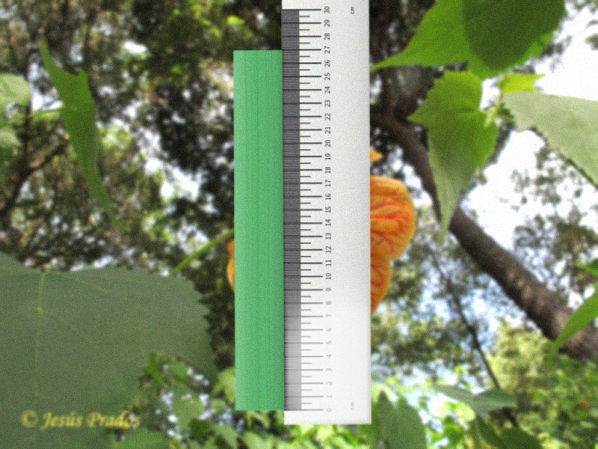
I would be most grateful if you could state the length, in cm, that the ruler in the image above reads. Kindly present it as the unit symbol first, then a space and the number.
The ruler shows cm 27
